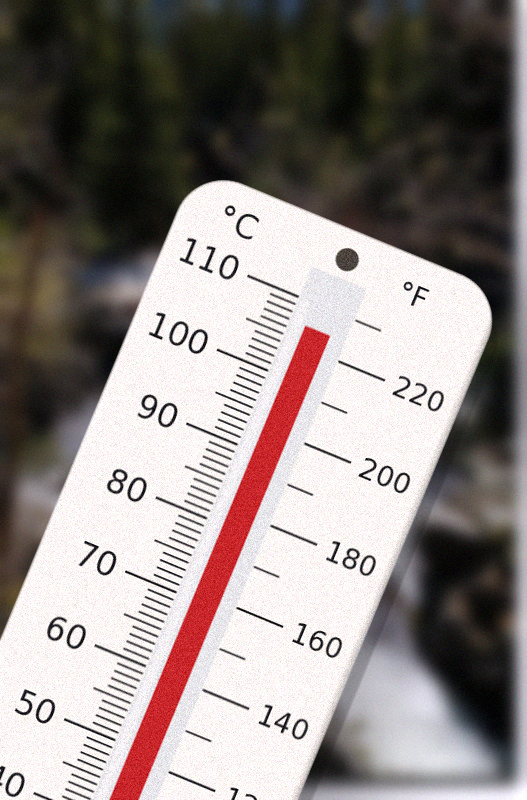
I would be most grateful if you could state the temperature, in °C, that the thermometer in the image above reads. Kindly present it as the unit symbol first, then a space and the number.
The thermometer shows °C 107
